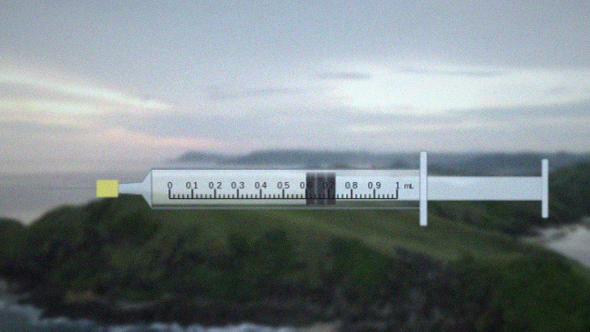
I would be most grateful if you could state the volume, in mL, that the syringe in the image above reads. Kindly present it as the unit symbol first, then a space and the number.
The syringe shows mL 0.6
